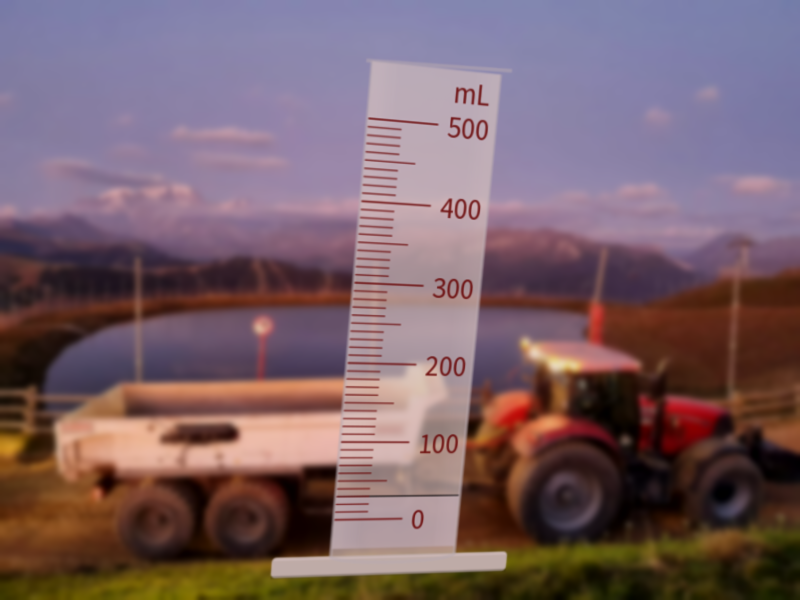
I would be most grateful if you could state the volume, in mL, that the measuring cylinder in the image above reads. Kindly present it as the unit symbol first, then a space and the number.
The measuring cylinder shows mL 30
